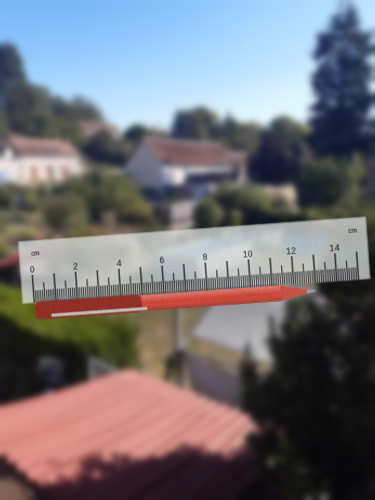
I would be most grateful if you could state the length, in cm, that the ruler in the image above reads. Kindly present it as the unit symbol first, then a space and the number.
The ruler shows cm 13
